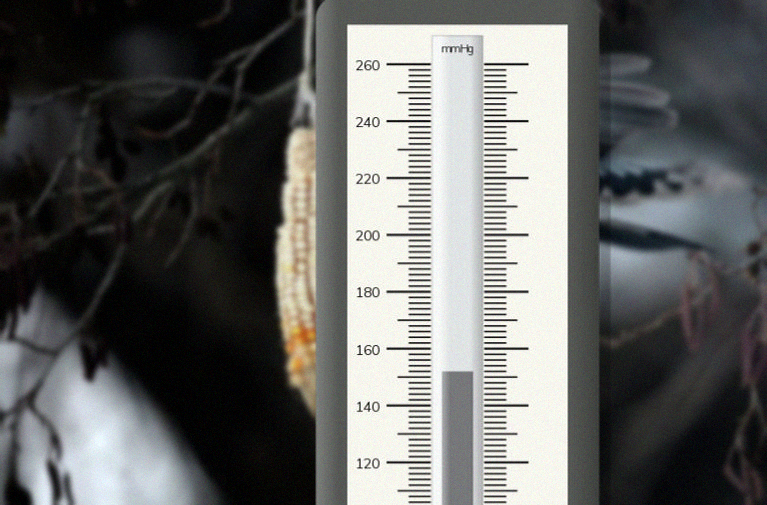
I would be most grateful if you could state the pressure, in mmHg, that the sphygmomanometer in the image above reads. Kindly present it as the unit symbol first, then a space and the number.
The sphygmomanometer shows mmHg 152
